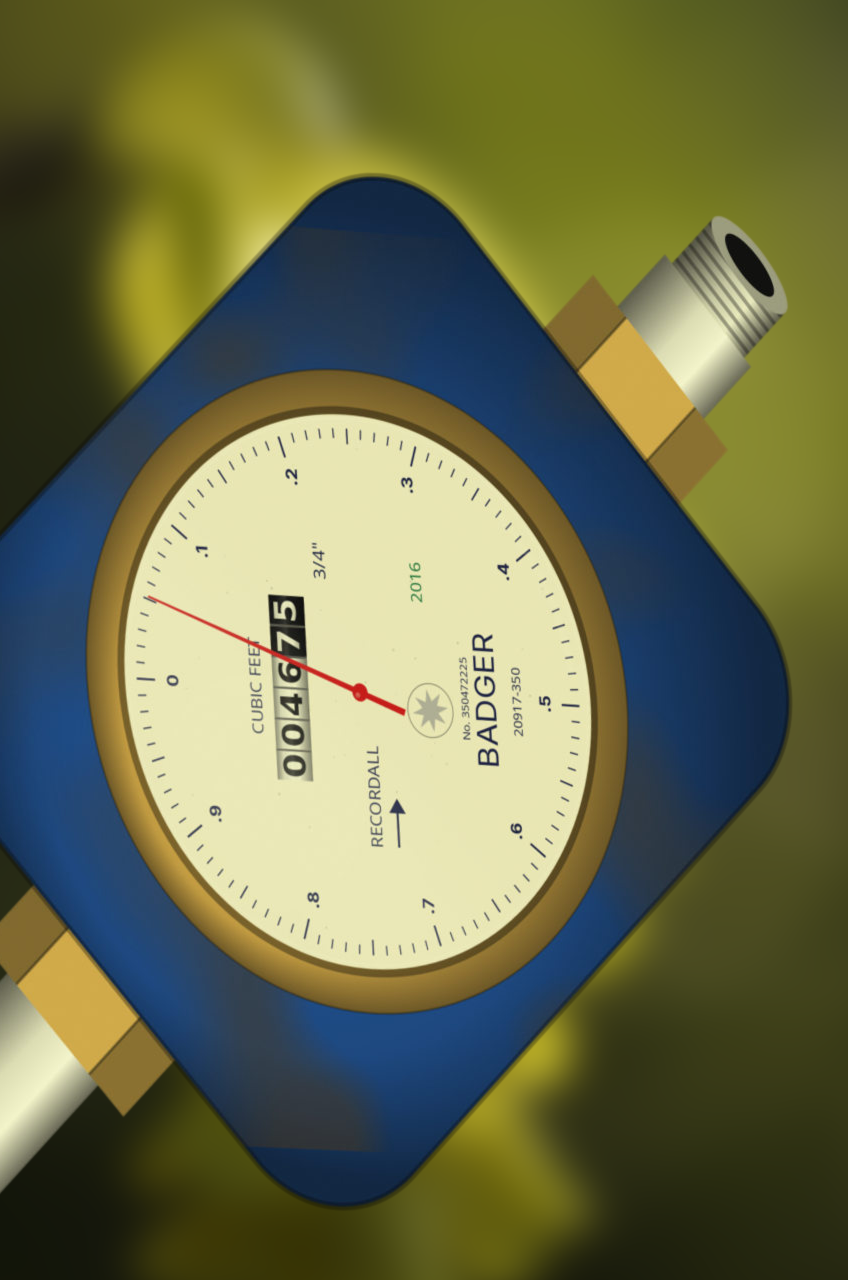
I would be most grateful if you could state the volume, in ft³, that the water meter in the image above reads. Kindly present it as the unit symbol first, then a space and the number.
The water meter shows ft³ 4675.05
